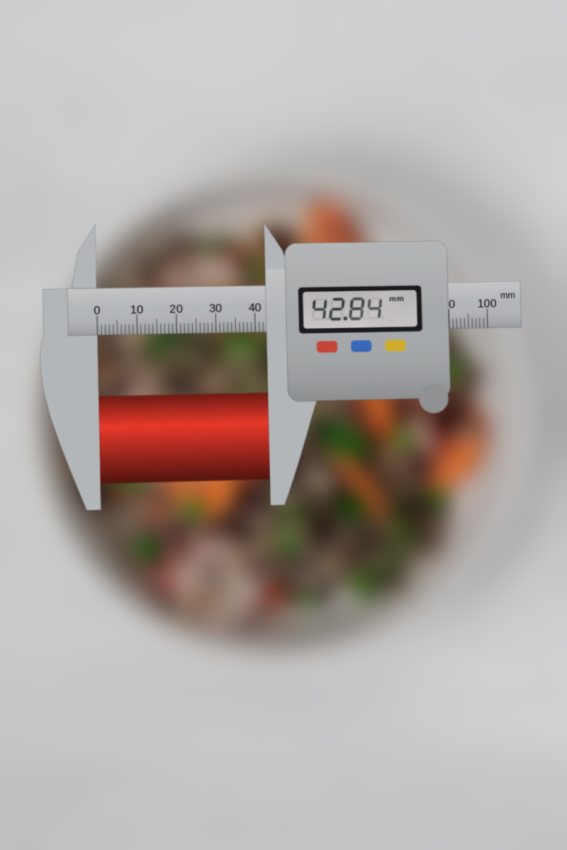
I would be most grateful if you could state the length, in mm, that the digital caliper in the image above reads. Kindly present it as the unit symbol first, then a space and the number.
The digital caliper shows mm 42.84
